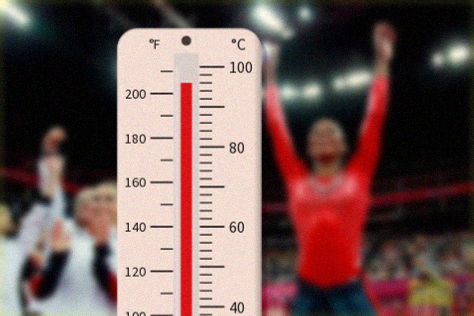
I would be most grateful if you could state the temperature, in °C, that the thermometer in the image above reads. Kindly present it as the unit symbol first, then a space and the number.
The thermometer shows °C 96
